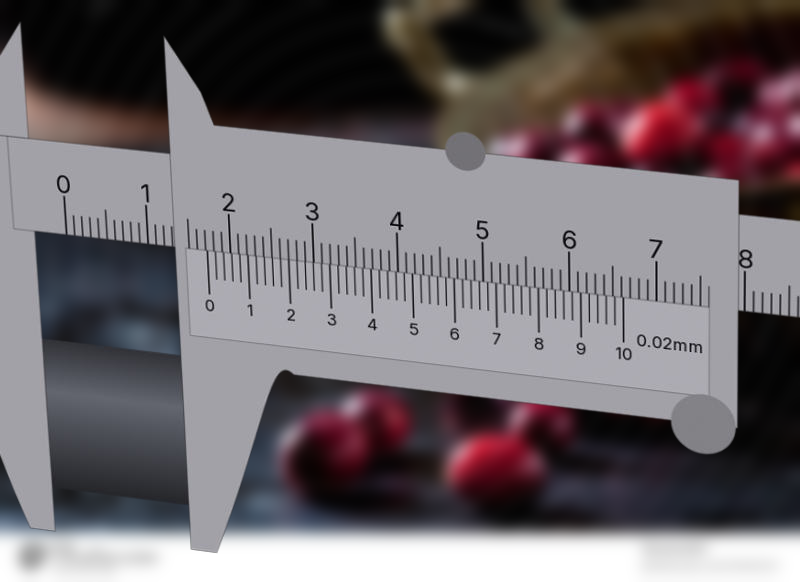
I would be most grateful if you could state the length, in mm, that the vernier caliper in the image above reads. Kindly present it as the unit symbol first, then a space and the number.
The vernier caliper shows mm 17.2
